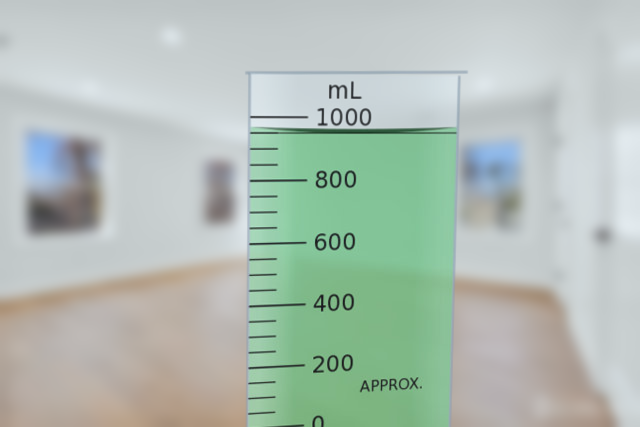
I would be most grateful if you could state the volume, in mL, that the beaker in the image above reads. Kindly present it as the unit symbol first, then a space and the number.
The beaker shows mL 950
